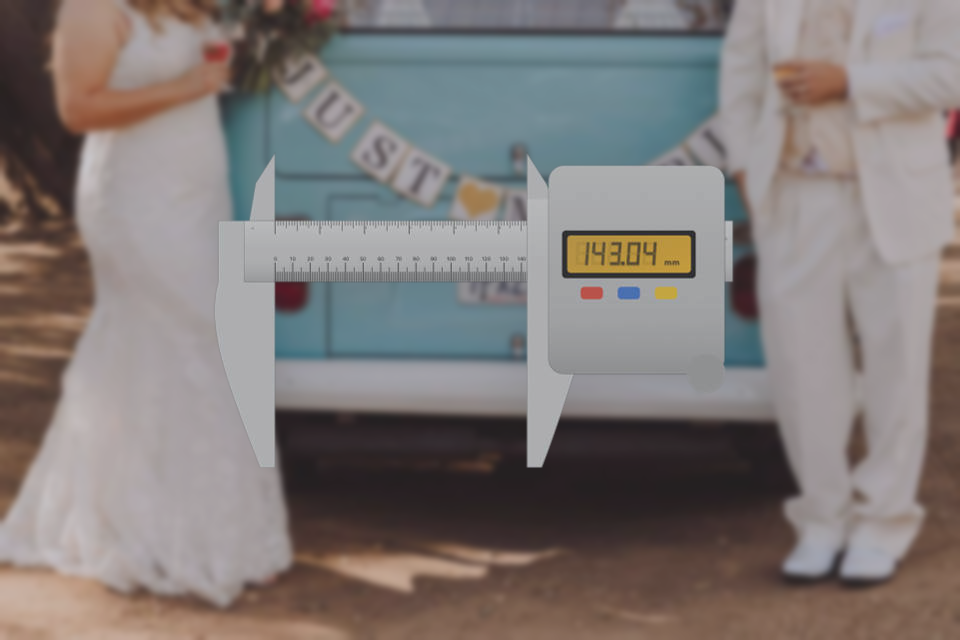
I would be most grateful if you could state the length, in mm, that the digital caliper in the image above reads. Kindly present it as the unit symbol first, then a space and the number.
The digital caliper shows mm 143.04
